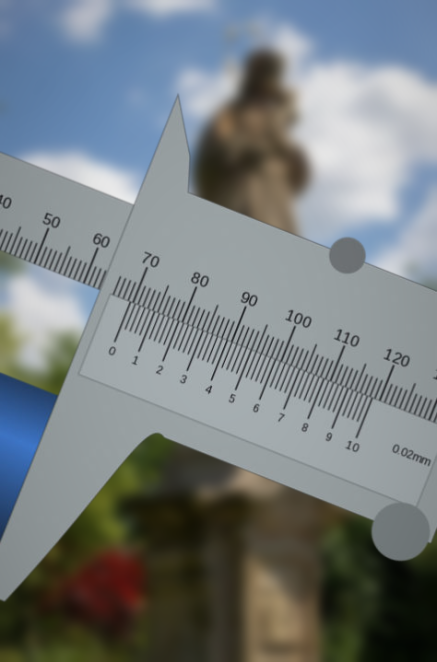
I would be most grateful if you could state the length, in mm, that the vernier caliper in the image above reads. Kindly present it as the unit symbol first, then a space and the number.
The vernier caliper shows mm 69.5
